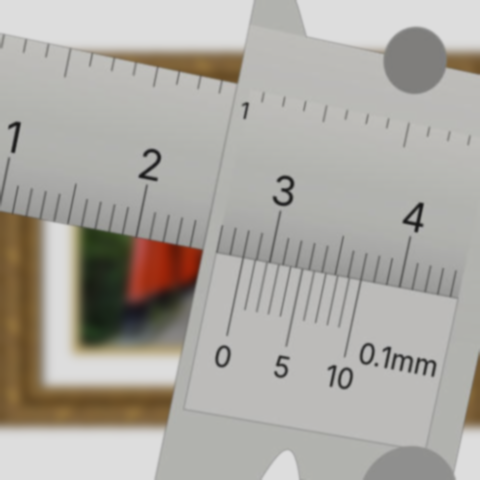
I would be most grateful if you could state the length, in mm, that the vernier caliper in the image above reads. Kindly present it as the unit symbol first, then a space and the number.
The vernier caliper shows mm 28.0
